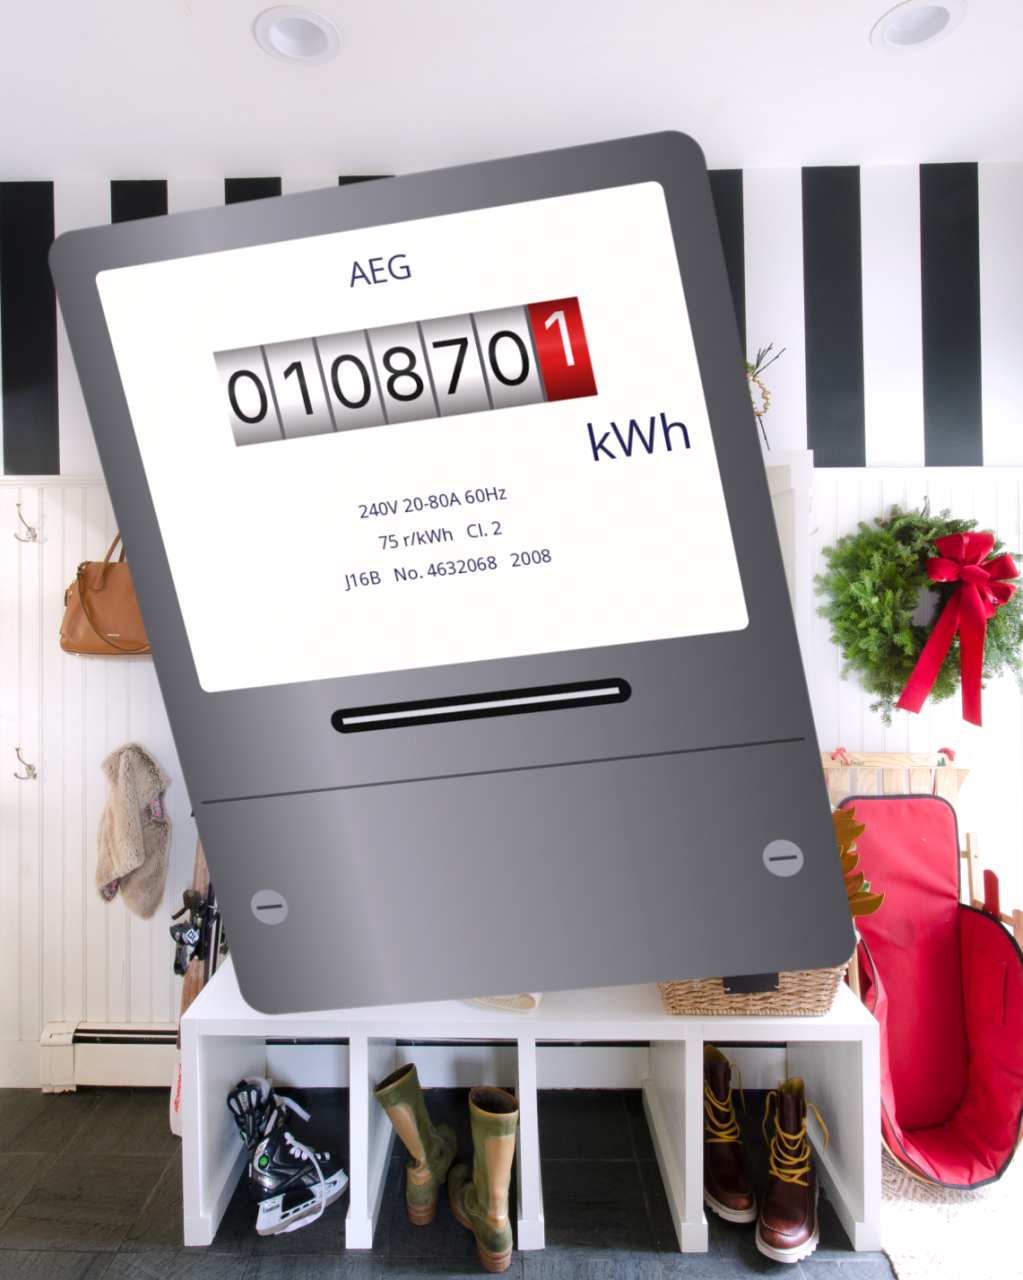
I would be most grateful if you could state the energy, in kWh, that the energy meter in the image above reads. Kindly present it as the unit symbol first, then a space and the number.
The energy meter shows kWh 10870.1
